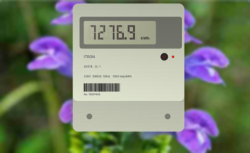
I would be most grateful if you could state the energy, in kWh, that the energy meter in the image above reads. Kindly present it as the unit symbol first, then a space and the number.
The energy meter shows kWh 7276.9
